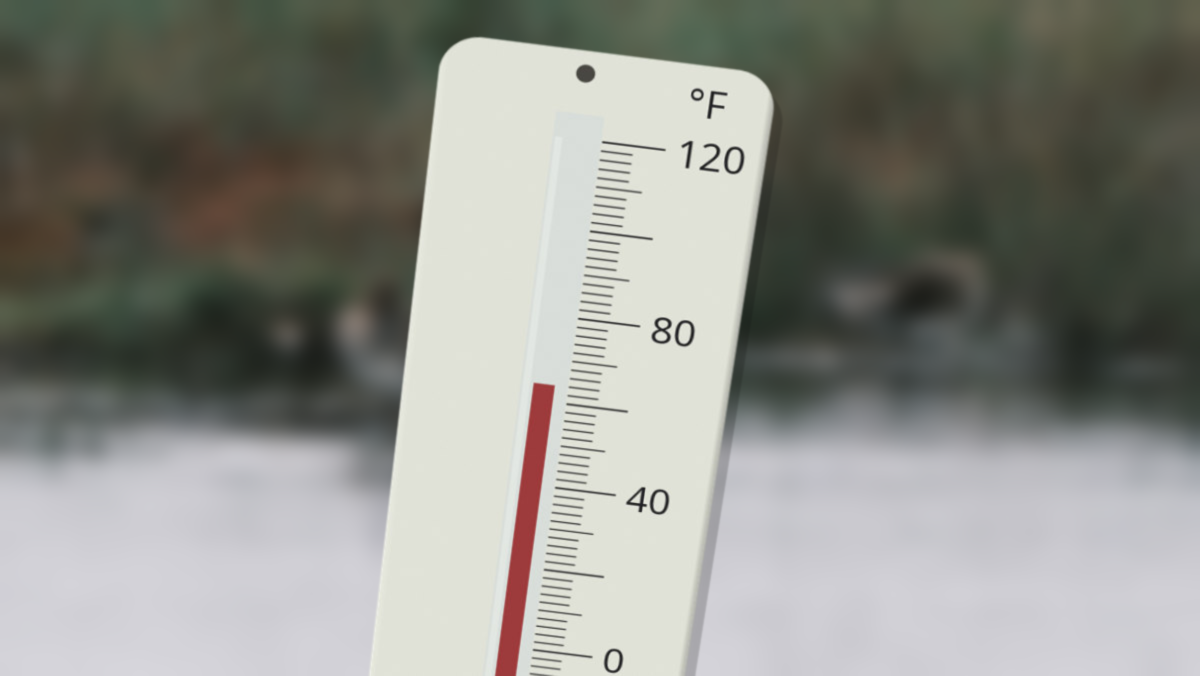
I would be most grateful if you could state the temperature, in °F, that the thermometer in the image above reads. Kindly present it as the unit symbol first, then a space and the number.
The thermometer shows °F 64
